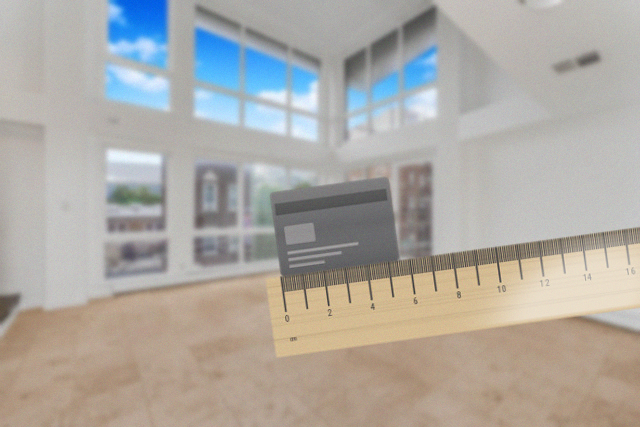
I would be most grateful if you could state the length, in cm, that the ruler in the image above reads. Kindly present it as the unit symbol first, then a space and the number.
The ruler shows cm 5.5
